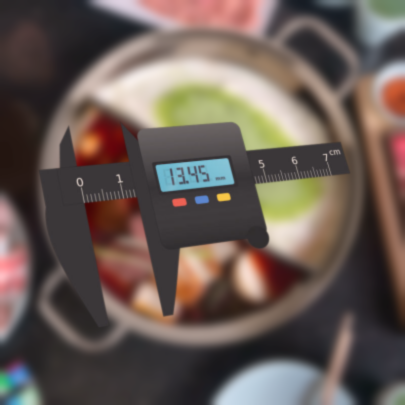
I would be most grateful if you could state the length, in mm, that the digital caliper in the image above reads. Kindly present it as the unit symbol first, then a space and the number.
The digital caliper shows mm 13.45
